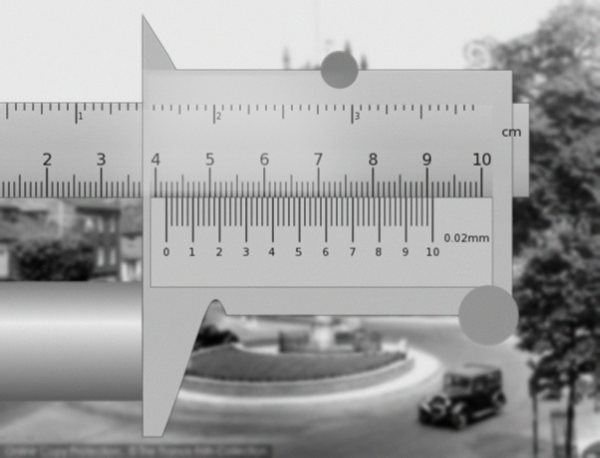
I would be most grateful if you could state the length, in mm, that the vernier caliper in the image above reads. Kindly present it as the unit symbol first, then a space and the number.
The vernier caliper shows mm 42.0
